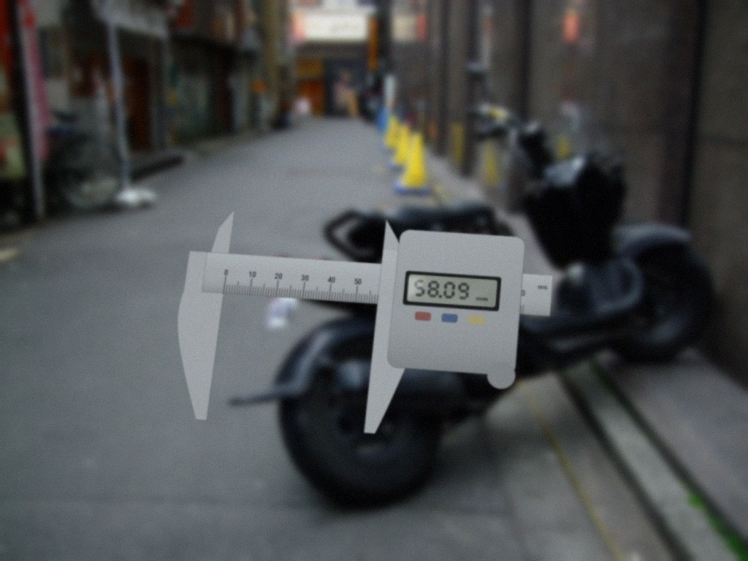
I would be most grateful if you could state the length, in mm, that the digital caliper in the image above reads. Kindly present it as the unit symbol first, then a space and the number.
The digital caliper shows mm 58.09
